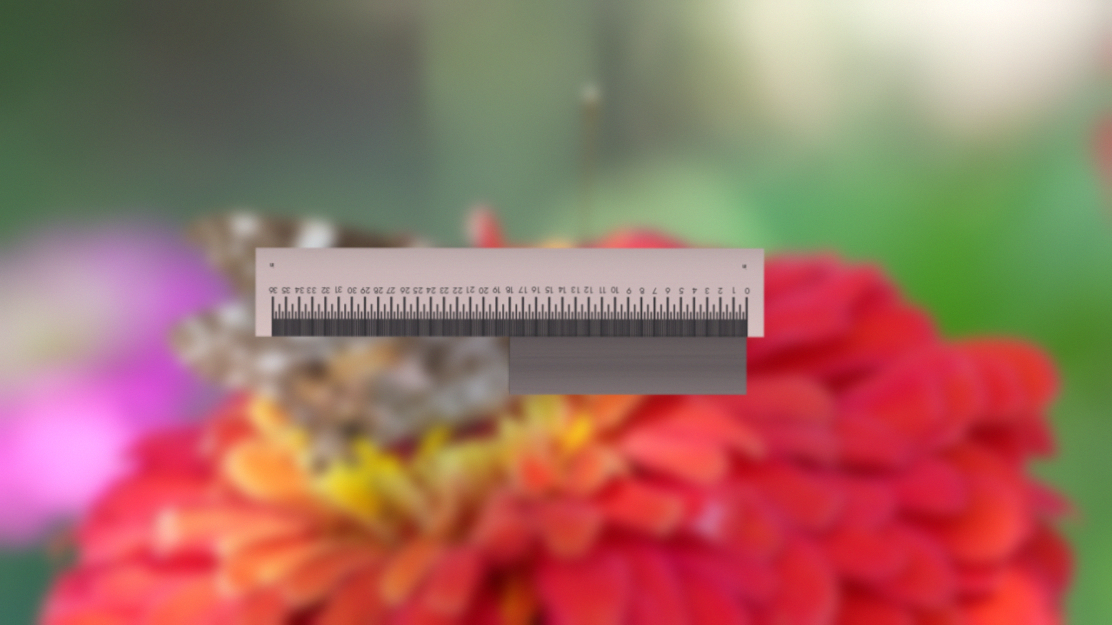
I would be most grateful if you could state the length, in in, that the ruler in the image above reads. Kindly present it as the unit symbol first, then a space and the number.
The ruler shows in 18
